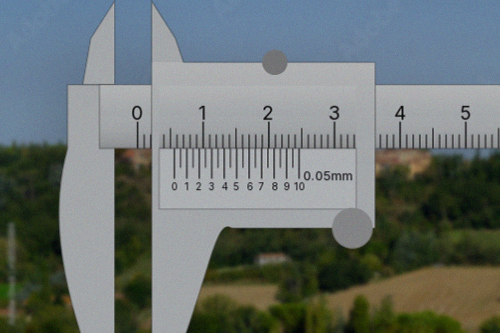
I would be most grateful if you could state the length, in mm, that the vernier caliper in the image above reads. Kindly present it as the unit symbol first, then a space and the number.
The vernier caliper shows mm 5.6
